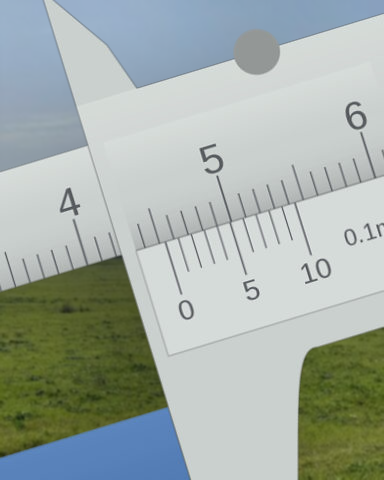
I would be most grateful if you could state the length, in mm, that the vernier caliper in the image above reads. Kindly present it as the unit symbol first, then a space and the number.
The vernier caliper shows mm 45.4
